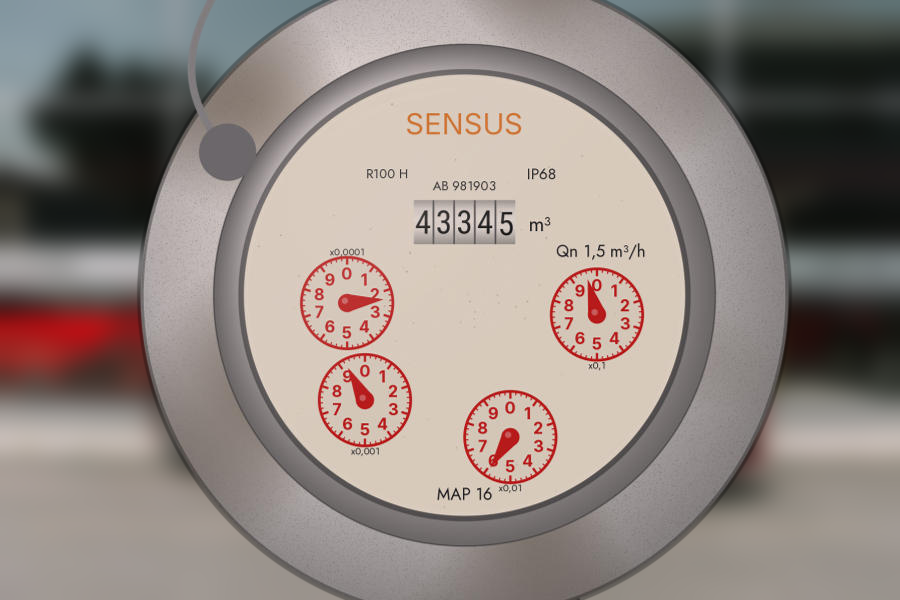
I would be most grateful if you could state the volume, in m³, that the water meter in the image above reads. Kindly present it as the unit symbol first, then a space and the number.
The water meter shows m³ 43344.9592
